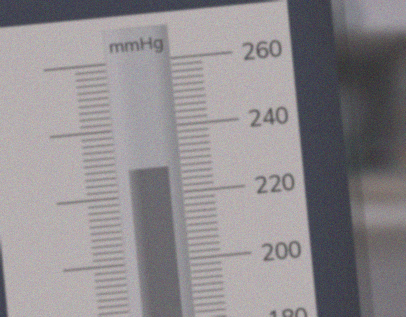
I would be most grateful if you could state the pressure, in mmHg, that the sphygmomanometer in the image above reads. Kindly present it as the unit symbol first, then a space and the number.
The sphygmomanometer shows mmHg 228
